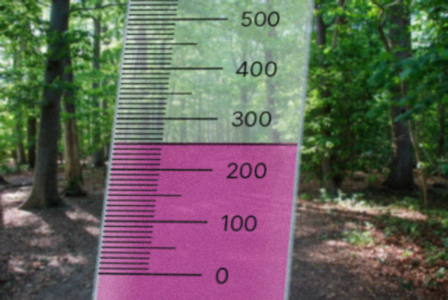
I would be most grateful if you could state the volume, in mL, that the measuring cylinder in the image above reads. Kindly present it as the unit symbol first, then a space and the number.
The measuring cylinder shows mL 250
